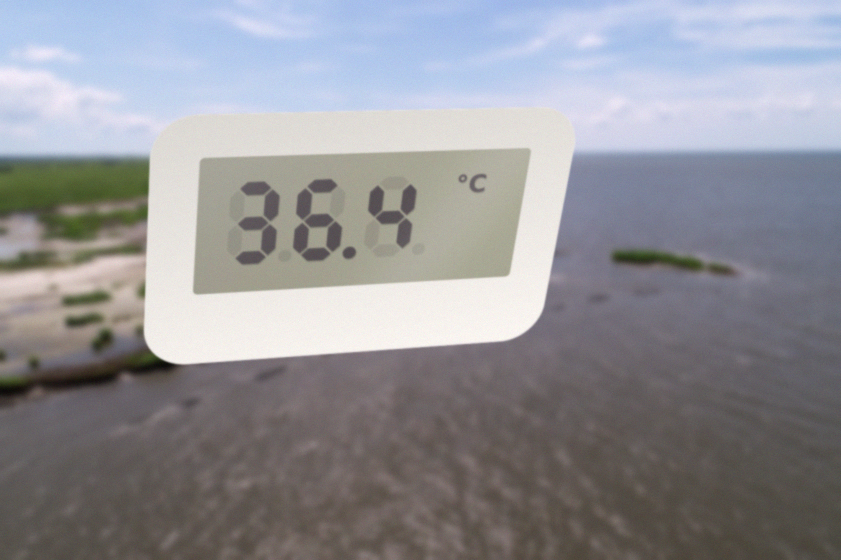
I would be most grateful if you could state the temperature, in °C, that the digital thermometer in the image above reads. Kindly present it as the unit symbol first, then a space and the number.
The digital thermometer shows °C 36.4
